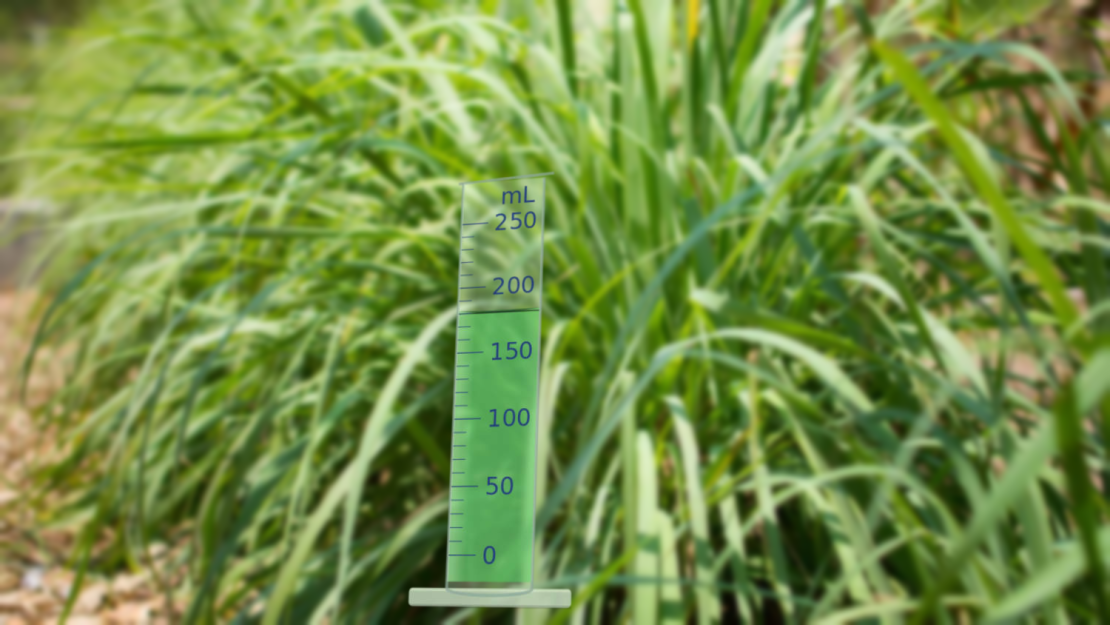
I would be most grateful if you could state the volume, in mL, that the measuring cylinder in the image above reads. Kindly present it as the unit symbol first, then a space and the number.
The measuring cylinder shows mL 180
